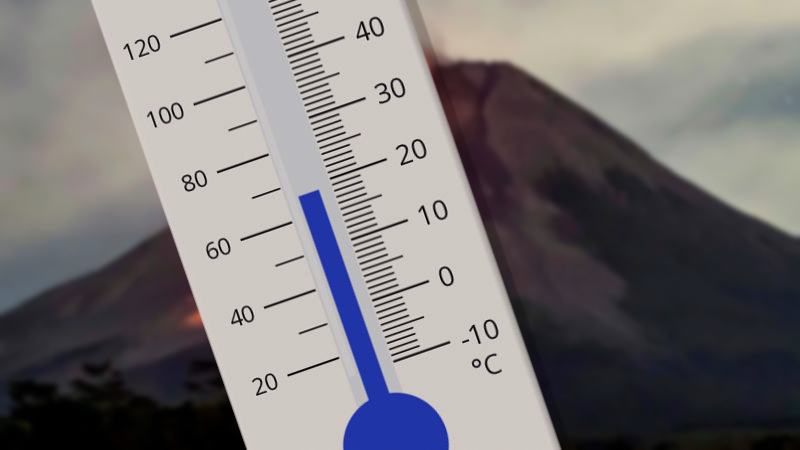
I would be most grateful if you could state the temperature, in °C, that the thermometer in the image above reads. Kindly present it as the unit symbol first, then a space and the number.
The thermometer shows °C 19
